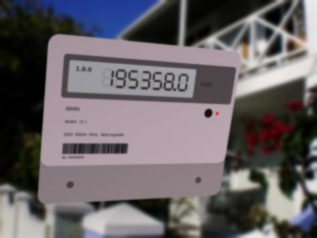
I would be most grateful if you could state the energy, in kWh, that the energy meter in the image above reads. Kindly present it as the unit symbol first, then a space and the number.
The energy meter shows kWh 195358.0
